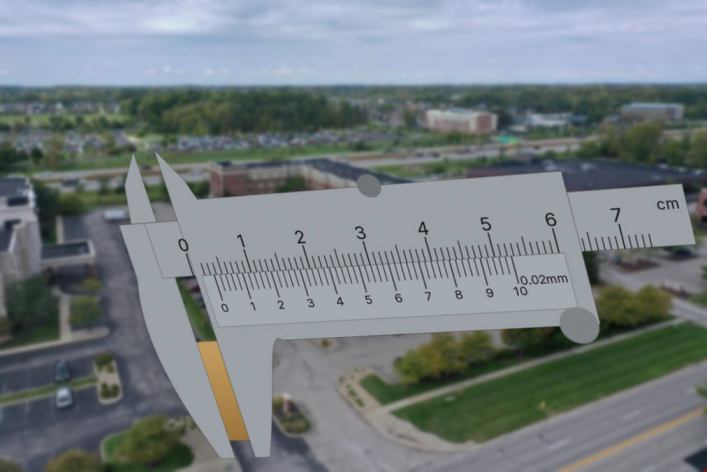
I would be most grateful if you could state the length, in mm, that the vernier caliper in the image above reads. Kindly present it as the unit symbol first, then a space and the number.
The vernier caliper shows mm 3.6
